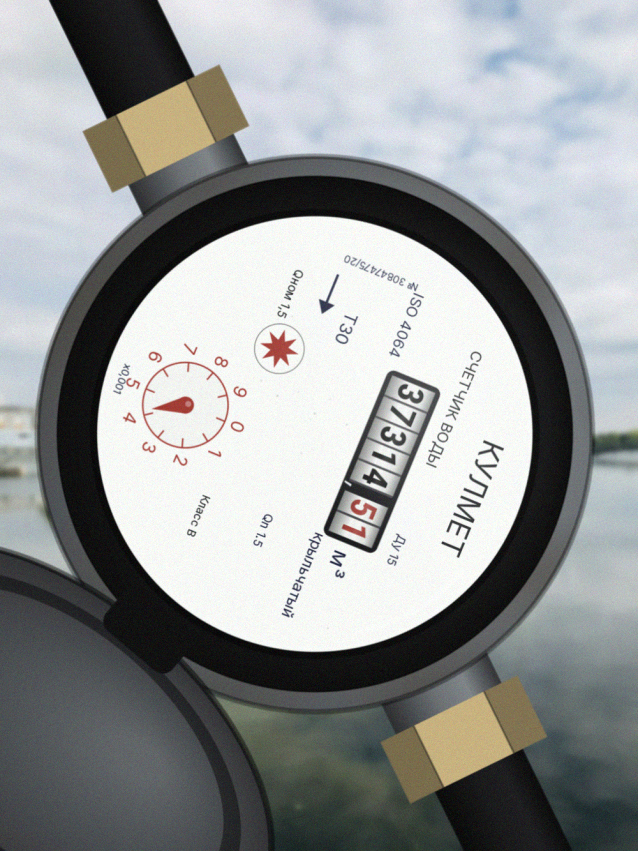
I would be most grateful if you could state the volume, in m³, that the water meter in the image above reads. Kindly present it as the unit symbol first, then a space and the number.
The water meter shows m³ 37314.514
